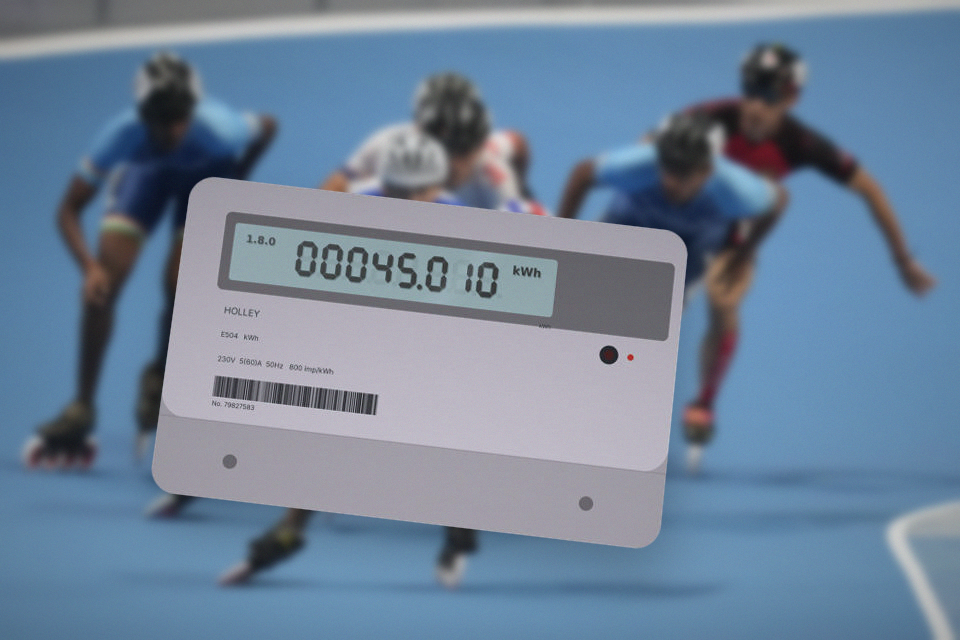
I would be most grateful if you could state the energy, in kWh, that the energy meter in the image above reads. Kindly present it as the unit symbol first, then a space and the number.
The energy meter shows kWh 45.010
